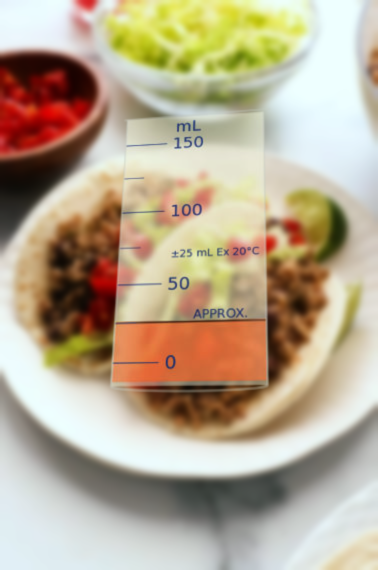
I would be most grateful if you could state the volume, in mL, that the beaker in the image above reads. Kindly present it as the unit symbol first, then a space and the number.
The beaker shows mL 25
